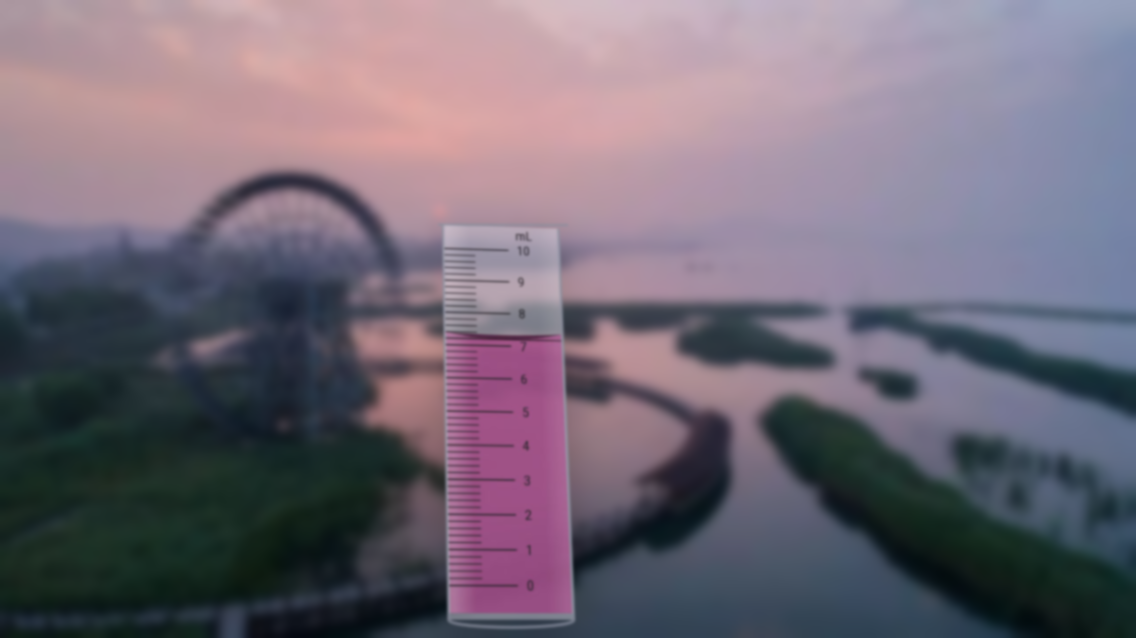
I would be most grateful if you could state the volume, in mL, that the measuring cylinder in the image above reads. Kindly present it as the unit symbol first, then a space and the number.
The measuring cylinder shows mL 7.2
